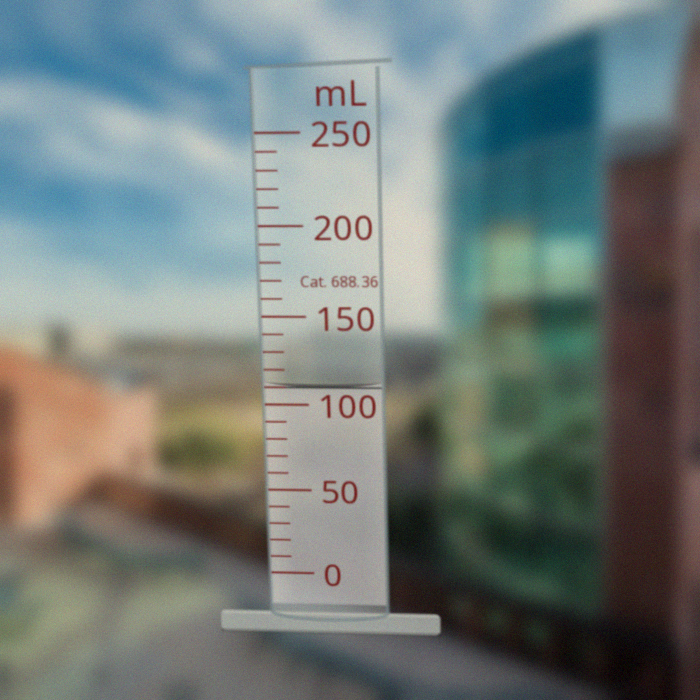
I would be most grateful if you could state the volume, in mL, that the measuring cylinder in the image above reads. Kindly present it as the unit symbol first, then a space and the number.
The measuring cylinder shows mL 110
